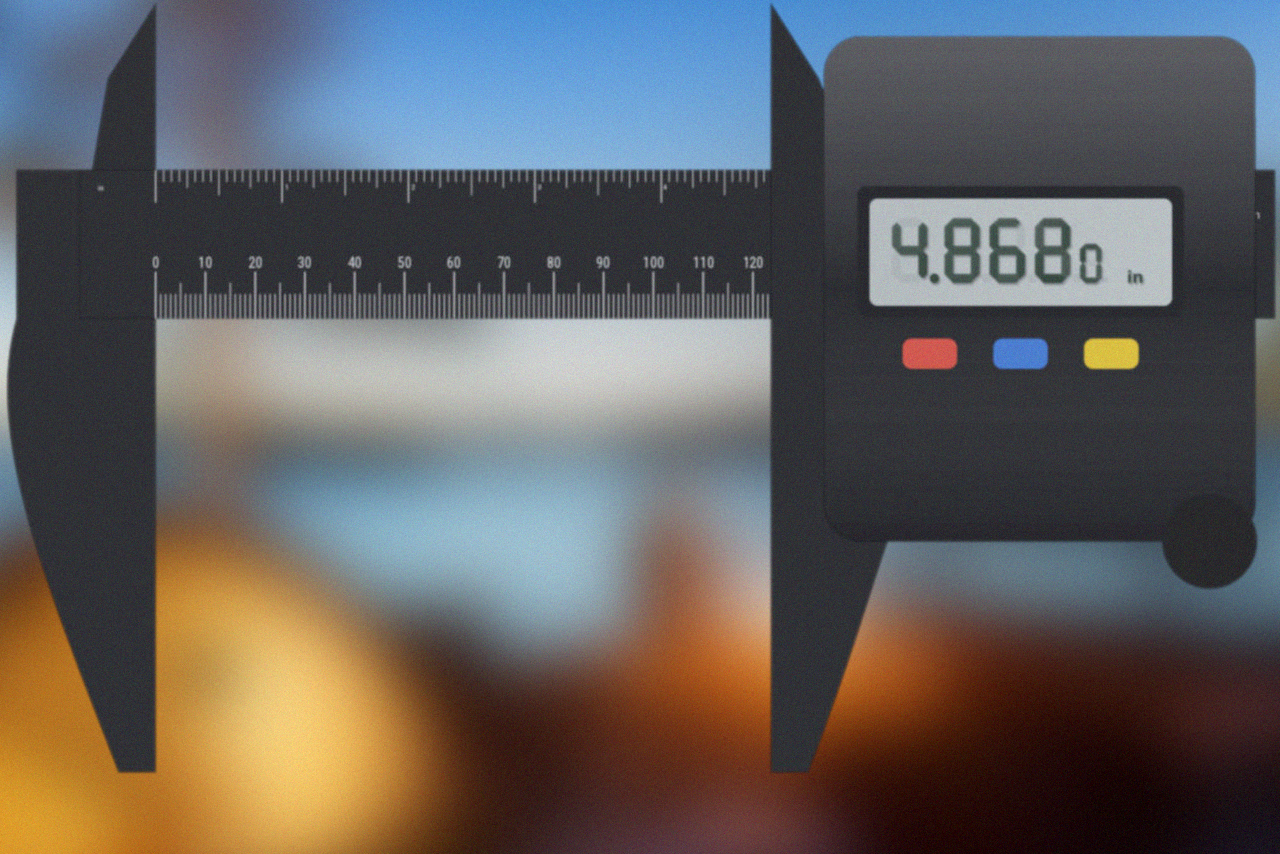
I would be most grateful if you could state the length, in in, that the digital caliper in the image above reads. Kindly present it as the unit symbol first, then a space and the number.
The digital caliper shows in 4.8680
